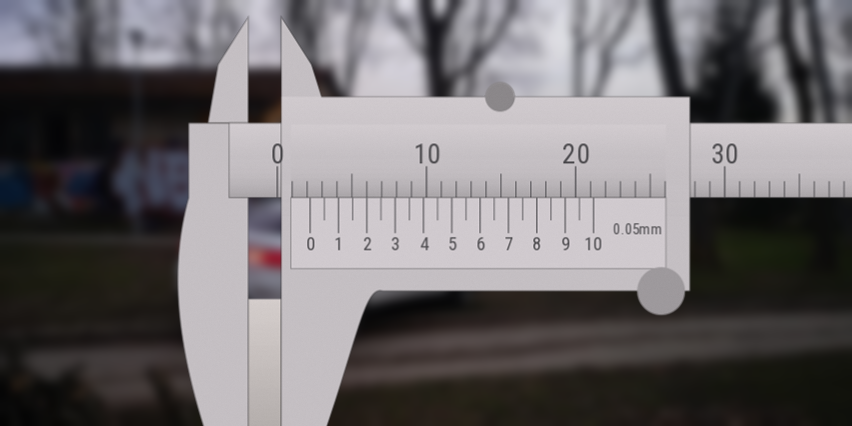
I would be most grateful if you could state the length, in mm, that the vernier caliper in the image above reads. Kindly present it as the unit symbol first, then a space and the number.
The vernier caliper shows mm 2.2
